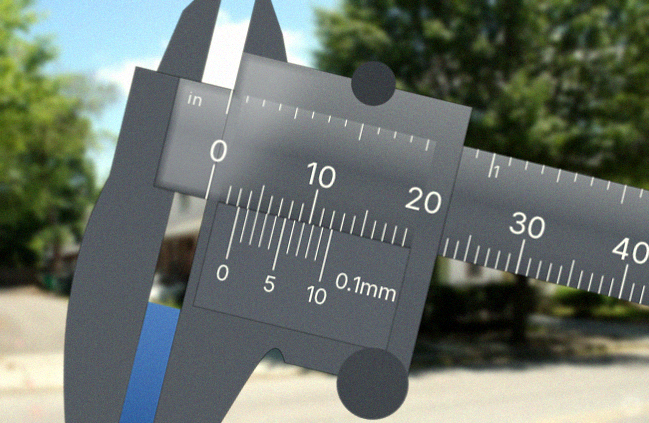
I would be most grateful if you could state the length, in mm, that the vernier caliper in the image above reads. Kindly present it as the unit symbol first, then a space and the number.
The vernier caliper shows mm 3.2
